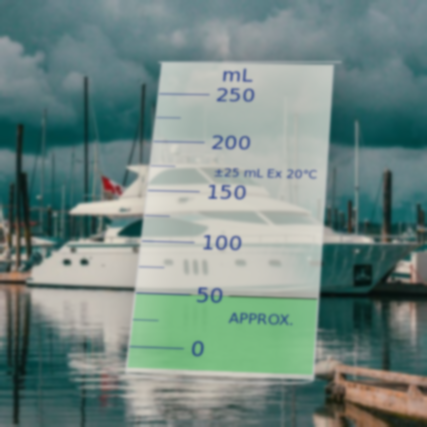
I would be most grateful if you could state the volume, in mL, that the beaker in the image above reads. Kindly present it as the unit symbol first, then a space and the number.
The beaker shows mL 50
